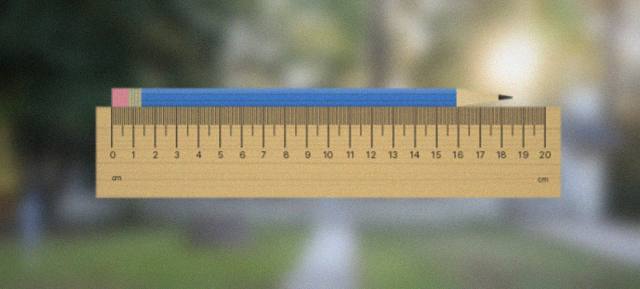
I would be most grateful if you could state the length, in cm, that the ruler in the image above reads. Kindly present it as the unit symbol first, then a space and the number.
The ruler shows cm 18.5
